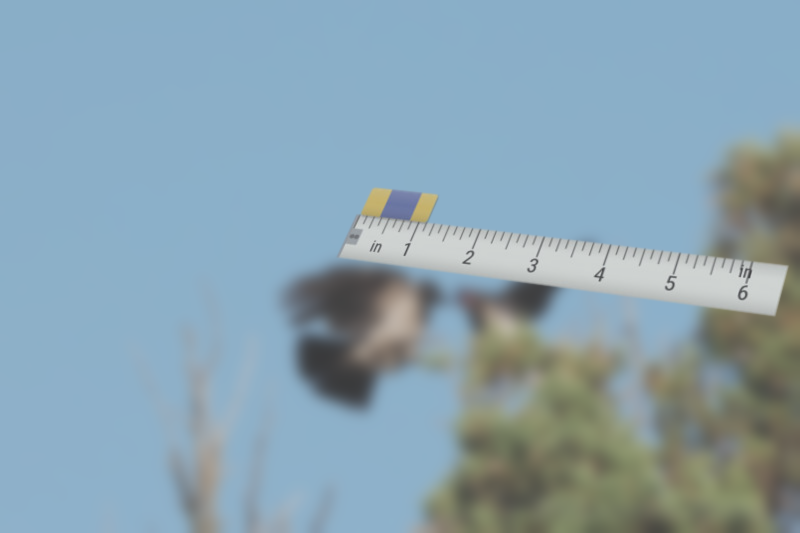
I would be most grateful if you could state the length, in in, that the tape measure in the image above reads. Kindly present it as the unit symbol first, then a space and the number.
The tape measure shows in 1.125
